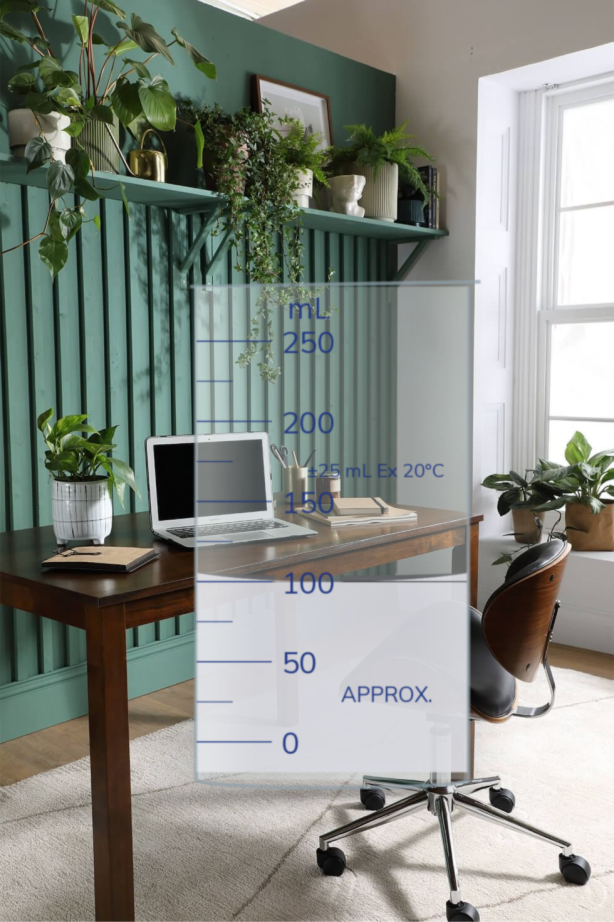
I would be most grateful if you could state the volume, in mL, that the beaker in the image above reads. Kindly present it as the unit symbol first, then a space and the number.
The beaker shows mL 100
